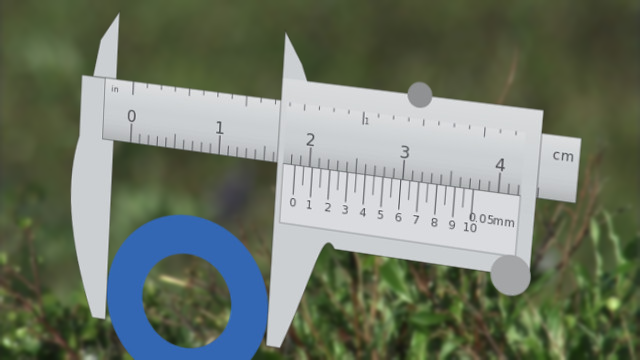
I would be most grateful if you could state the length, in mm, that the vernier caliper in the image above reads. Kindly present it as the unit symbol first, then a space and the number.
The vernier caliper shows mm 18.4
